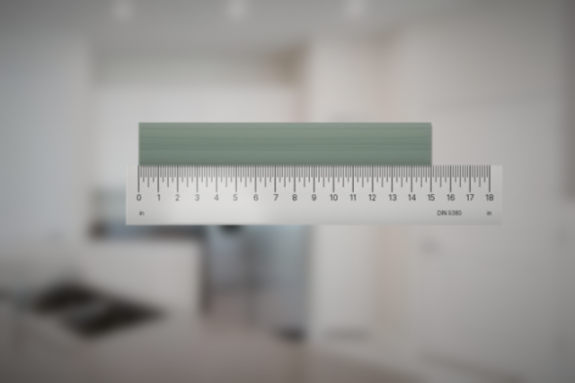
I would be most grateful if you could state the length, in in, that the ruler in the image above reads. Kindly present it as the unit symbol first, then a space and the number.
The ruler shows in 15
